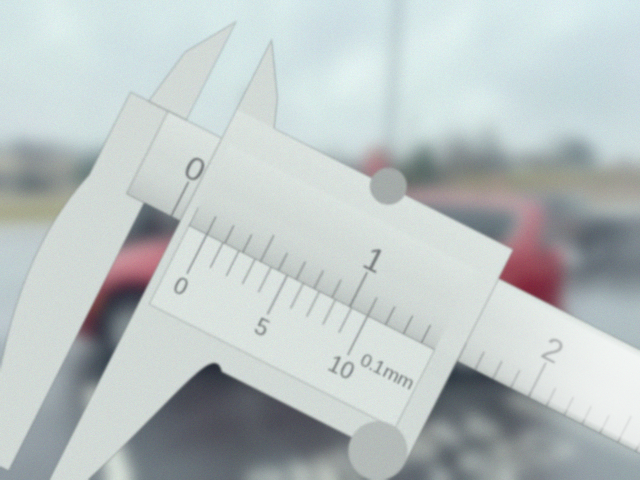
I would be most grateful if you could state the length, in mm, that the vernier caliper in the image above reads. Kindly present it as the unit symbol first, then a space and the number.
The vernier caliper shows mm 2.0
